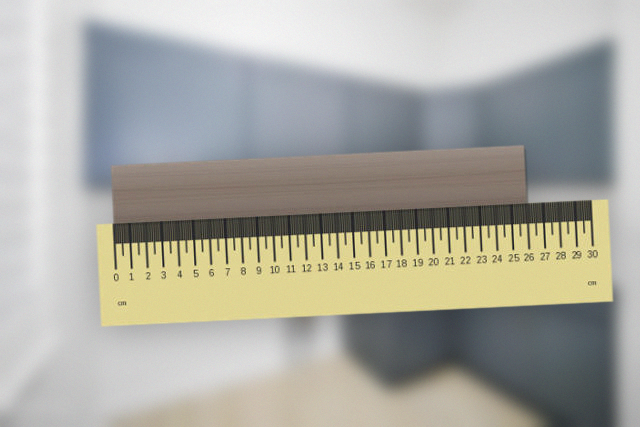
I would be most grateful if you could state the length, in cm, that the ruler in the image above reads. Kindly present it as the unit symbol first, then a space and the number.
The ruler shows cm 26
